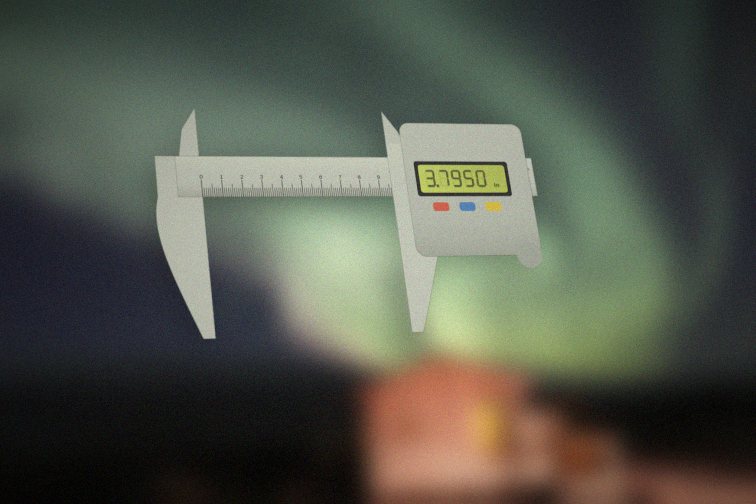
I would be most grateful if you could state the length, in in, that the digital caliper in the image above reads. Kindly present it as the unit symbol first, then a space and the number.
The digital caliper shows in 3.7950
